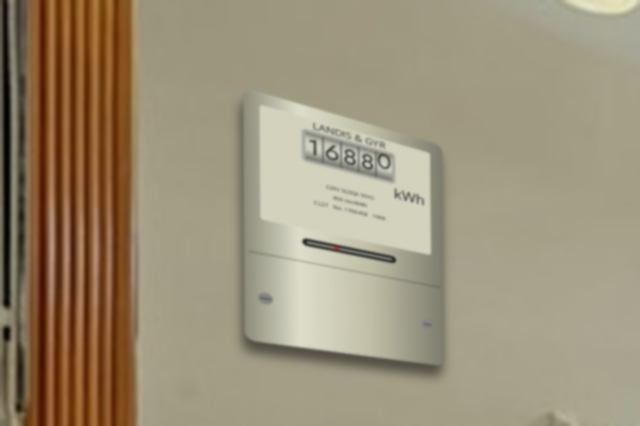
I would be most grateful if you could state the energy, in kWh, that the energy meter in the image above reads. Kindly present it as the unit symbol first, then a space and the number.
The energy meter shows kWh 16880
